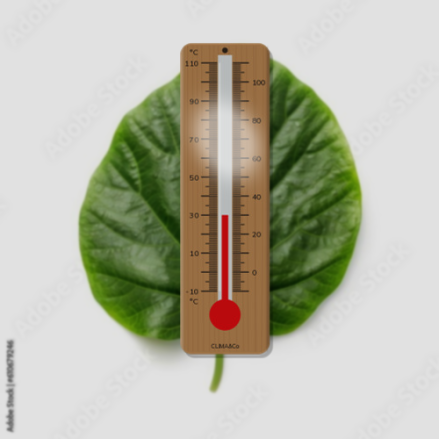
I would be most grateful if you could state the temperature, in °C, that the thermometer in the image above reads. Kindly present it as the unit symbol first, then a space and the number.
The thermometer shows °C 30
